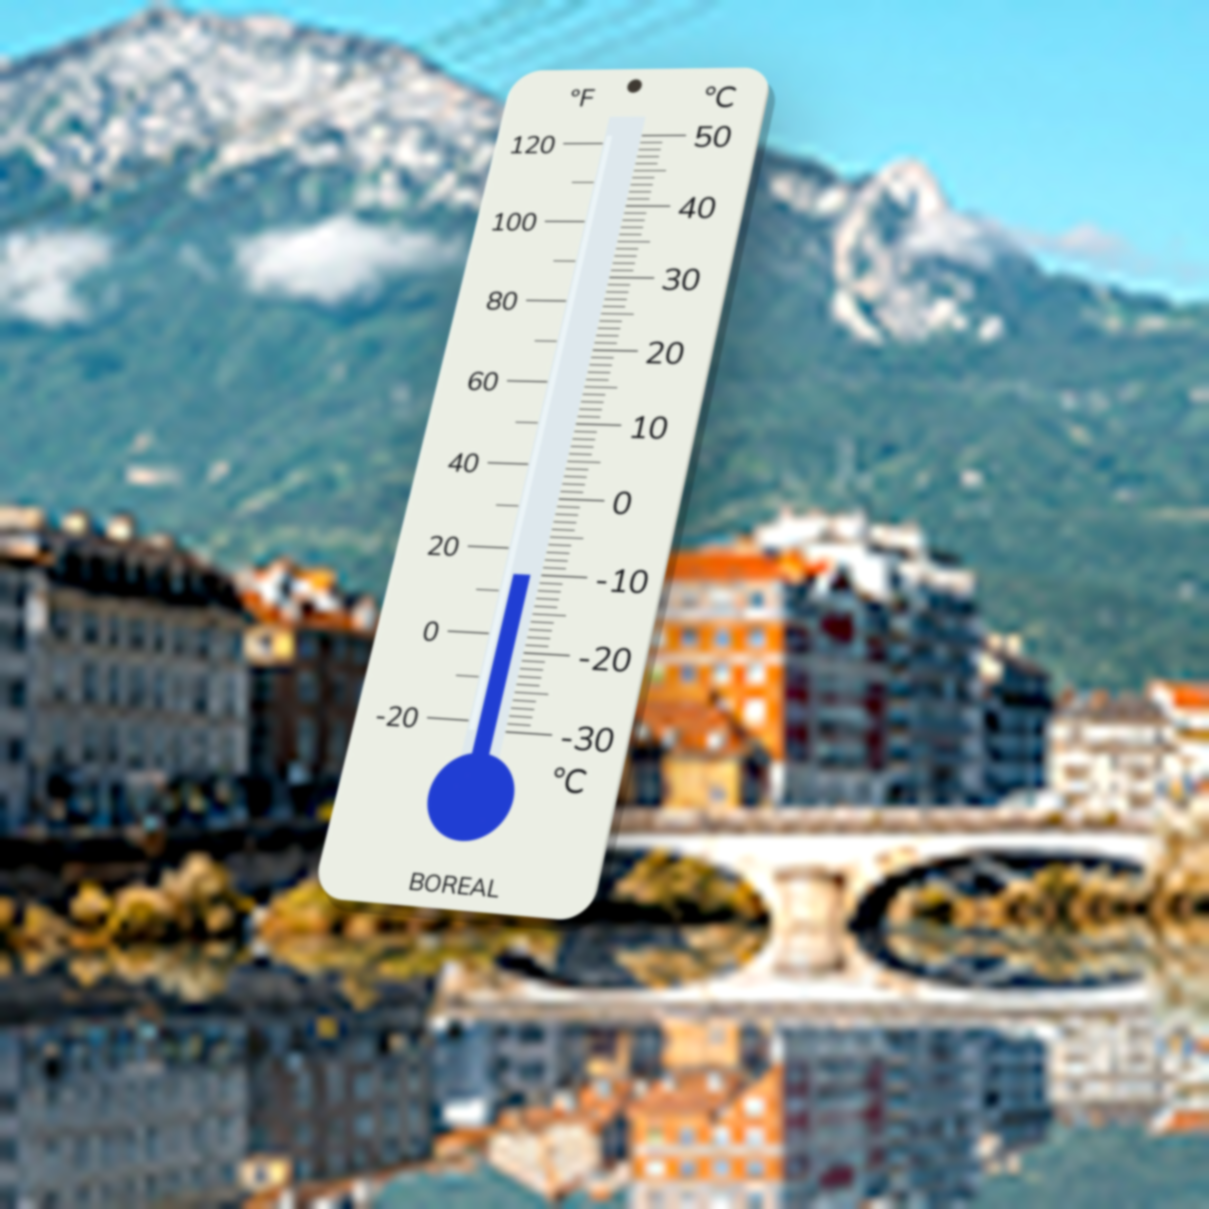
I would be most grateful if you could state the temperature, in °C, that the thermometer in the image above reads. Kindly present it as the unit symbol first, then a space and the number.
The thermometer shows °C -10
